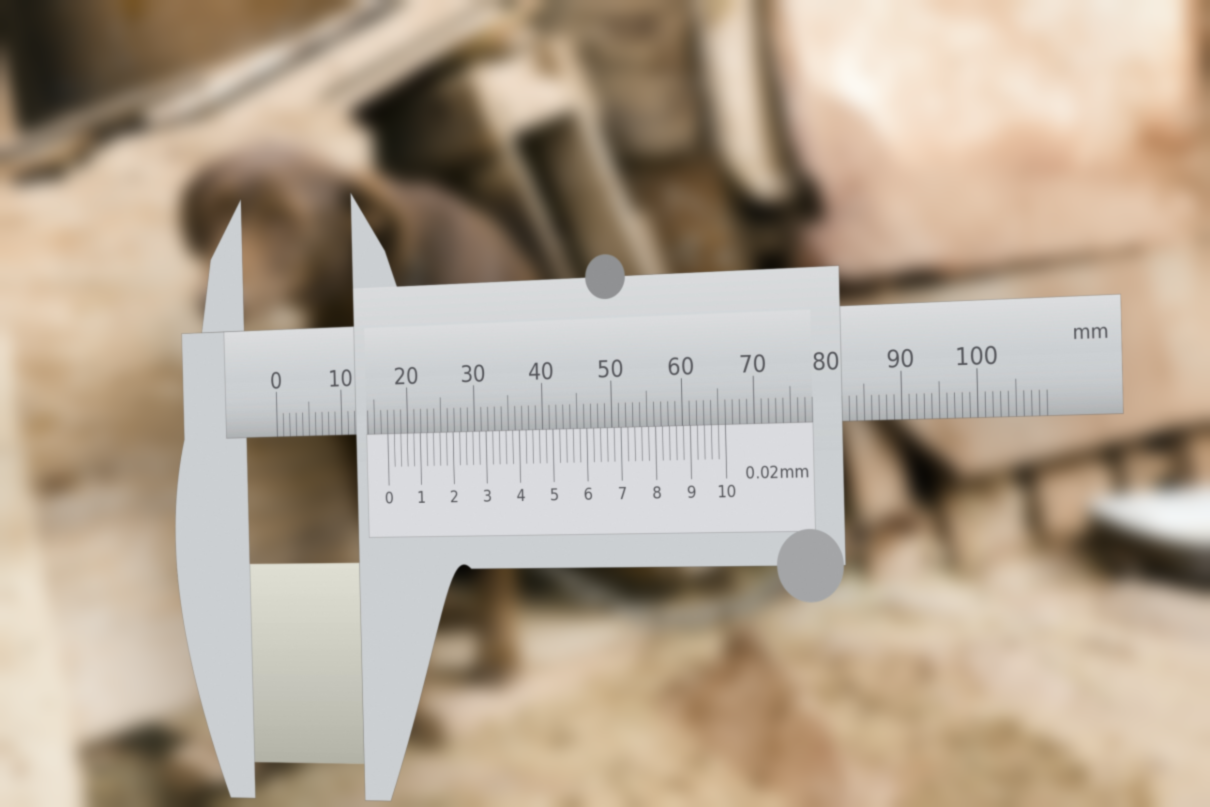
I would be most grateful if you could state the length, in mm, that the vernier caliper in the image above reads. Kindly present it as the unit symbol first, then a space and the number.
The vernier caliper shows mm 17.0
